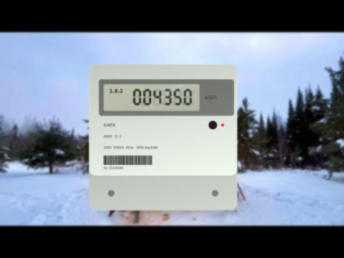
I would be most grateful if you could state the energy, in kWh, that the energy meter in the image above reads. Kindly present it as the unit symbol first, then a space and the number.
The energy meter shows kWh 4350
